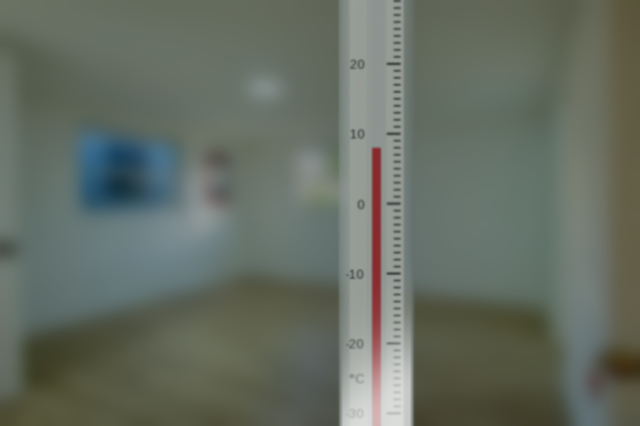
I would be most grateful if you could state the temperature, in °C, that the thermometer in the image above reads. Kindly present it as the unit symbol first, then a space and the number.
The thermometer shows °C 8
